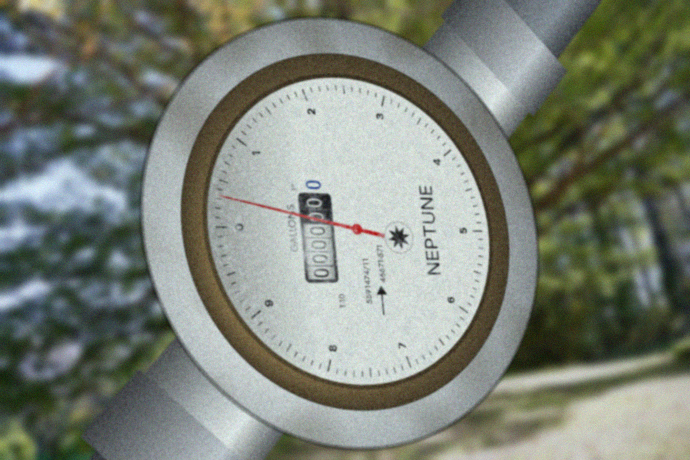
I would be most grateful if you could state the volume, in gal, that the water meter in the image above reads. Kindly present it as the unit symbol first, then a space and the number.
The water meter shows gal 0.3
